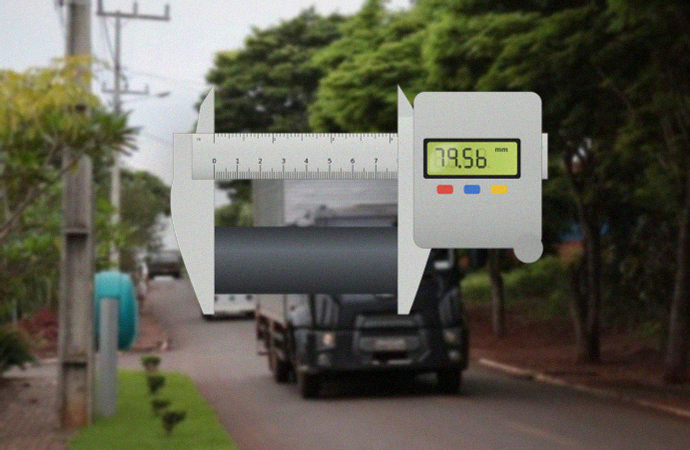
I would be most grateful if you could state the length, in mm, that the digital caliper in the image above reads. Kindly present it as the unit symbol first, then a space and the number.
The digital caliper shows mm 79.56
